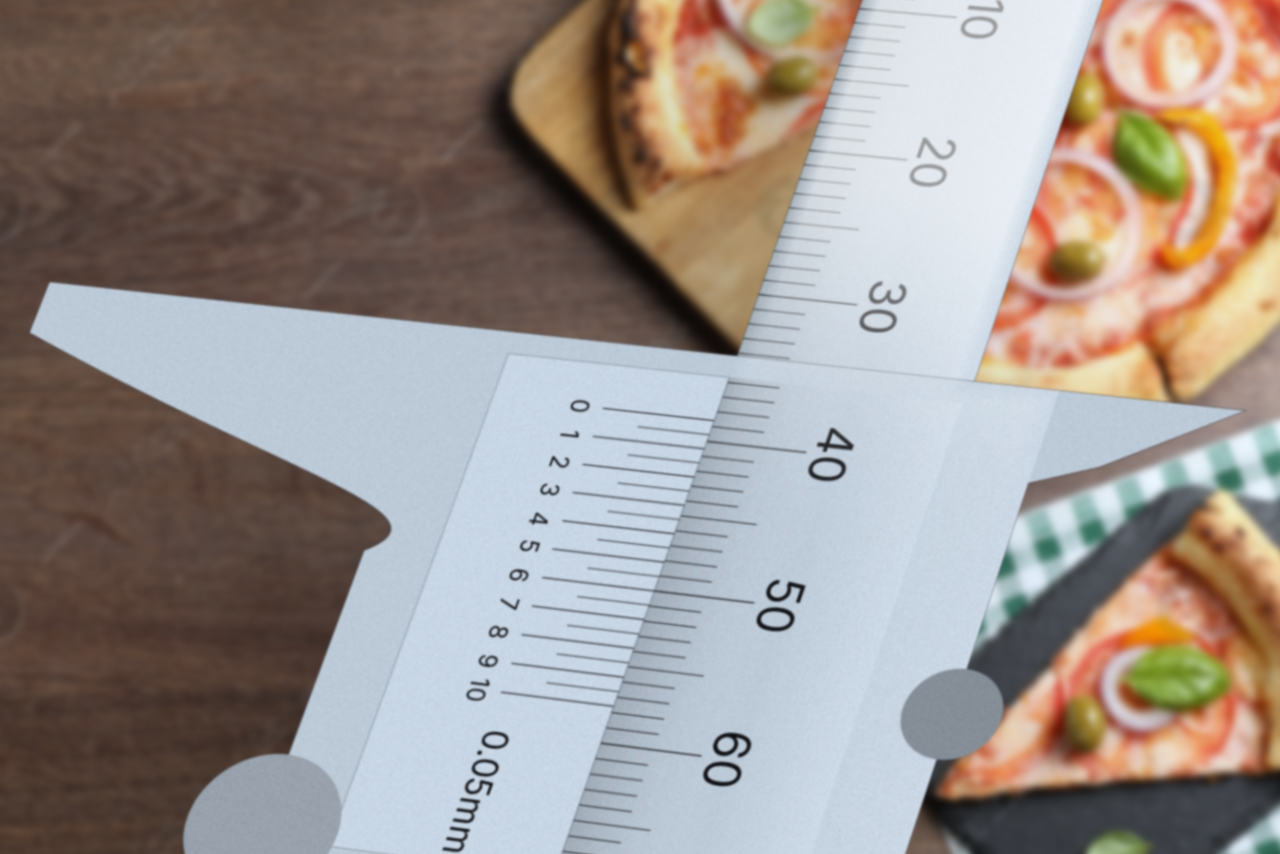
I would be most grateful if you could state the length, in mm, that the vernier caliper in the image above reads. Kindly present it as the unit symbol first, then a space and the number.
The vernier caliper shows mm 38.6
